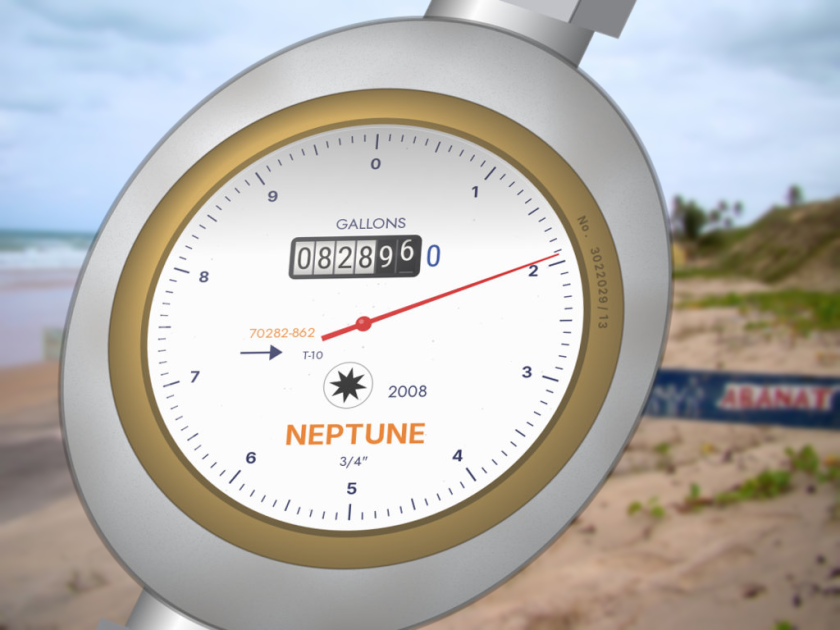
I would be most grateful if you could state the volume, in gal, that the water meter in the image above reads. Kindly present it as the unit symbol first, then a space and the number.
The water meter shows gal 828961.9
